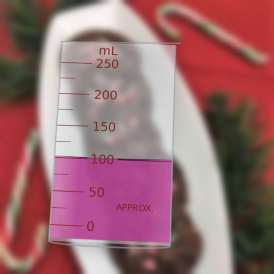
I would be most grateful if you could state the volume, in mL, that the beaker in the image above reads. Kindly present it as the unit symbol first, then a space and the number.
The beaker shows mL 100
